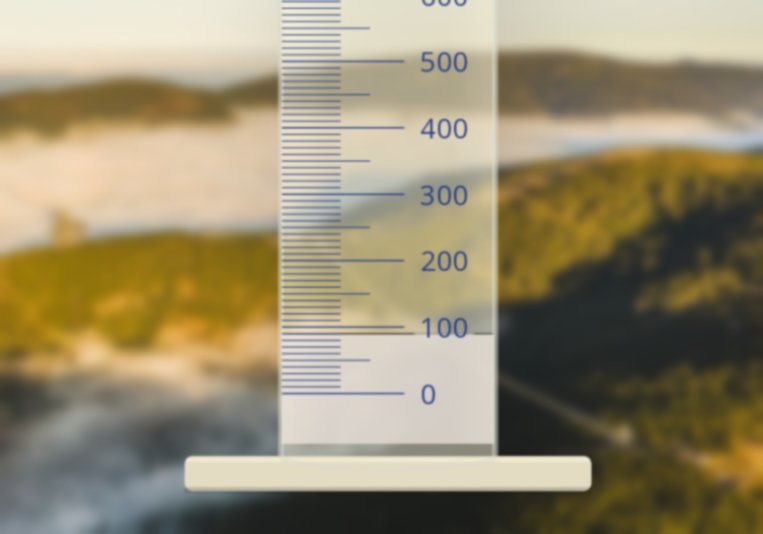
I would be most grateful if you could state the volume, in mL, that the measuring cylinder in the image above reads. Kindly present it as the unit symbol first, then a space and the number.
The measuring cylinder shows mL 90
